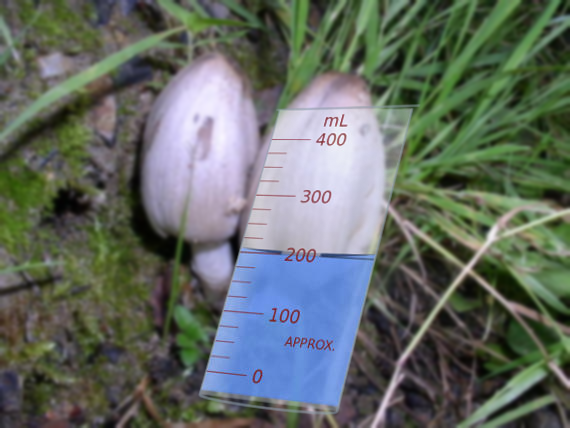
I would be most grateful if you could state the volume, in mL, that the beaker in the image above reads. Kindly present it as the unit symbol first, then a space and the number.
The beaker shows mL 200
